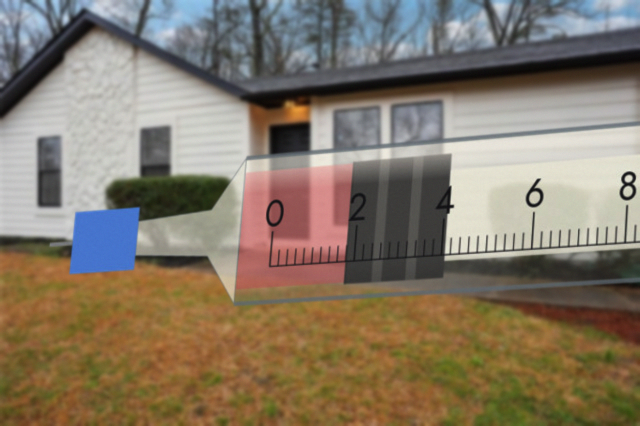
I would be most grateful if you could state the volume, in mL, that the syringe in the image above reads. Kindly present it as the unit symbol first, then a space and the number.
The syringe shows mL 1.8
